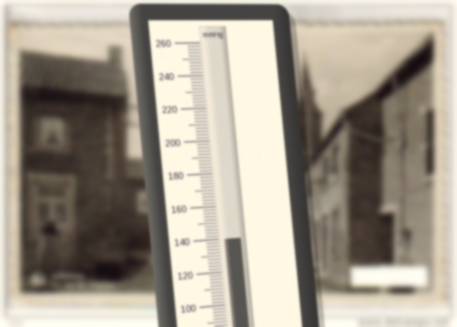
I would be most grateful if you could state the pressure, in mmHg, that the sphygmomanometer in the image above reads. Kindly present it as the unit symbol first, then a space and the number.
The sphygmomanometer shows mmHg 140
